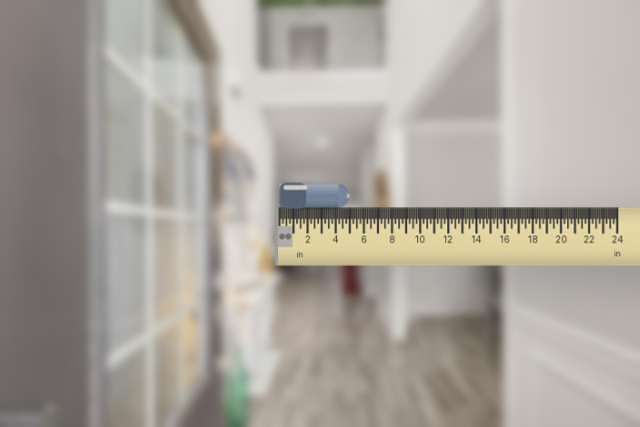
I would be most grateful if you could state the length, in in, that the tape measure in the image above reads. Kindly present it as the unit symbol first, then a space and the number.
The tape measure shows in 5
